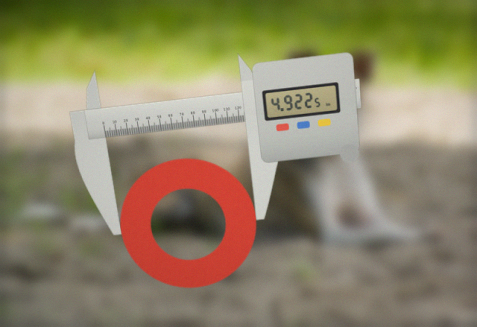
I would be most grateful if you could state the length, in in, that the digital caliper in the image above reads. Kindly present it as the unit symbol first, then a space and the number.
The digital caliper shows in 4.9225
